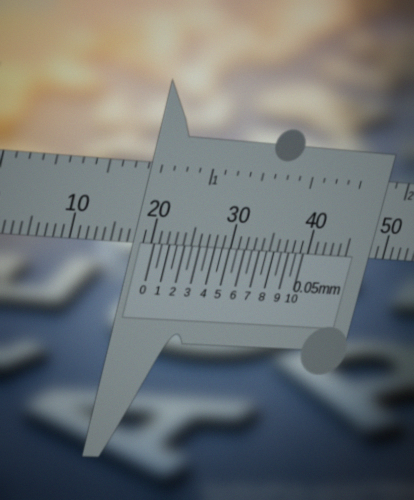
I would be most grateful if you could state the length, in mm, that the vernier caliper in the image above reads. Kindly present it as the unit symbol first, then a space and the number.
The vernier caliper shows mm 20.4
